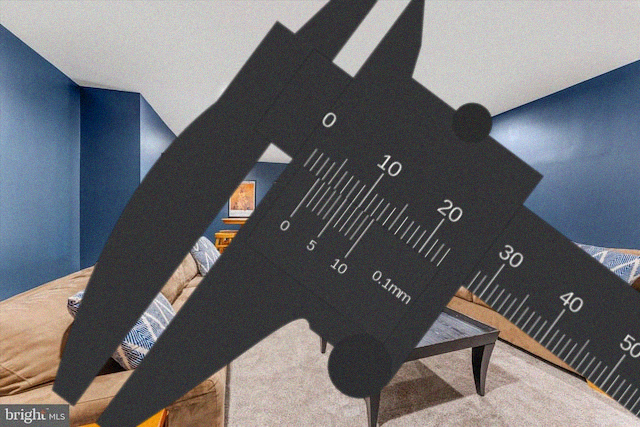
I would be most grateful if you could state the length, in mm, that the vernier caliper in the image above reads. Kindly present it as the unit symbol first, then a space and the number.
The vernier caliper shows mm 3.6
